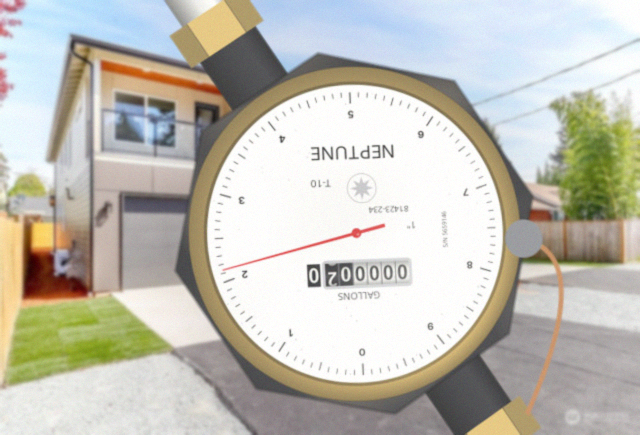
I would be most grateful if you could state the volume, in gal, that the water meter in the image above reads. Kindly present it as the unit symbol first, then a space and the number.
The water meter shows gal 22.1
